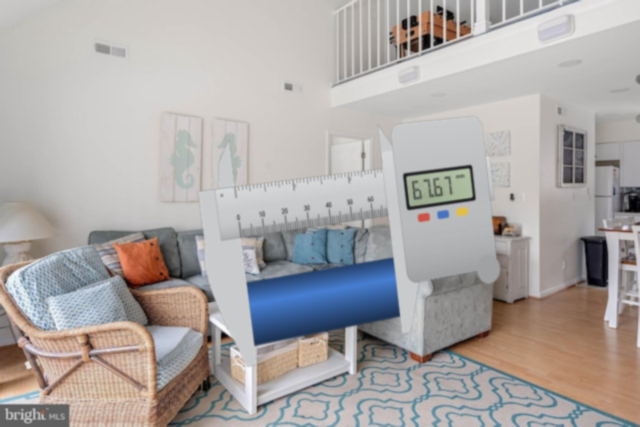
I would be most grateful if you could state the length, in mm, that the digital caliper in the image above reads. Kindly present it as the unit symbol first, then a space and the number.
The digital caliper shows mm 67.67
